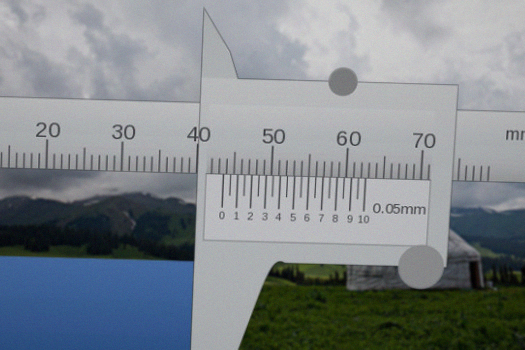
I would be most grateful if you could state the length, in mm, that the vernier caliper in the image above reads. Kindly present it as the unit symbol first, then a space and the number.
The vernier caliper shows mm 43.6
